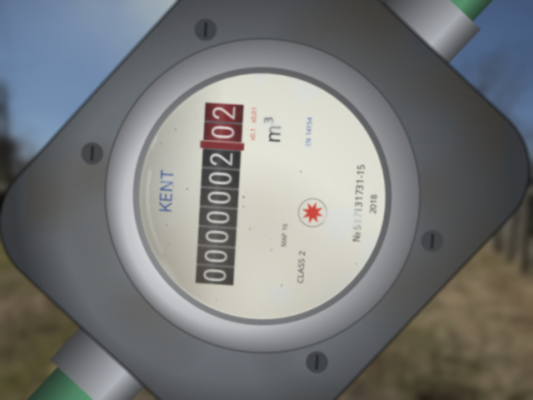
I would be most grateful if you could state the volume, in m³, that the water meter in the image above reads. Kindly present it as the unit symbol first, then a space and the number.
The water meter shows m³ 2.02
